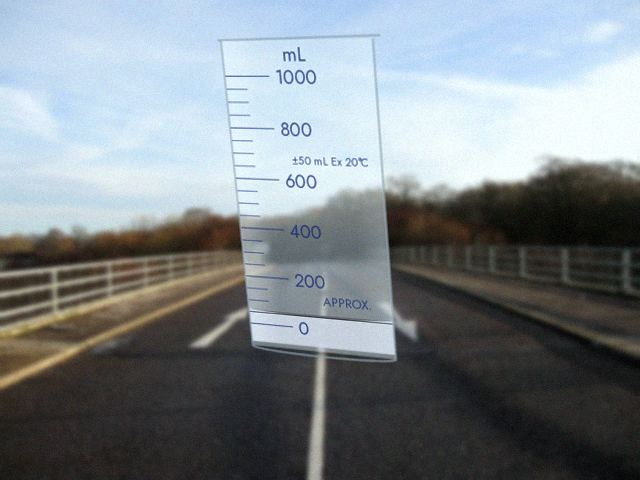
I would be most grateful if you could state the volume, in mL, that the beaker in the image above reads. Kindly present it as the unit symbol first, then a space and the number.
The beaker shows mL 50
